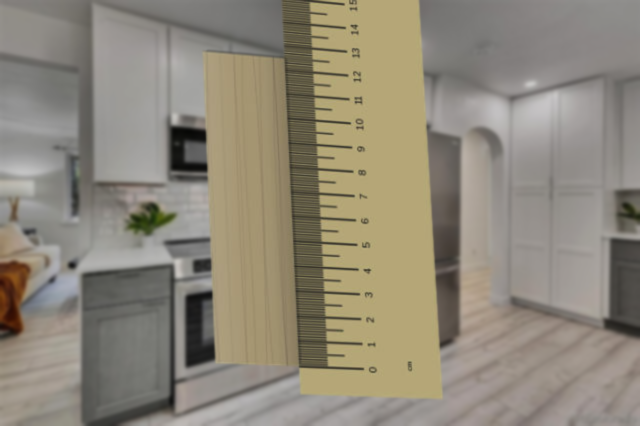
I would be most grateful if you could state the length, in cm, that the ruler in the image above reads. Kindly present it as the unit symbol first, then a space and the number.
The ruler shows cm 12.5
